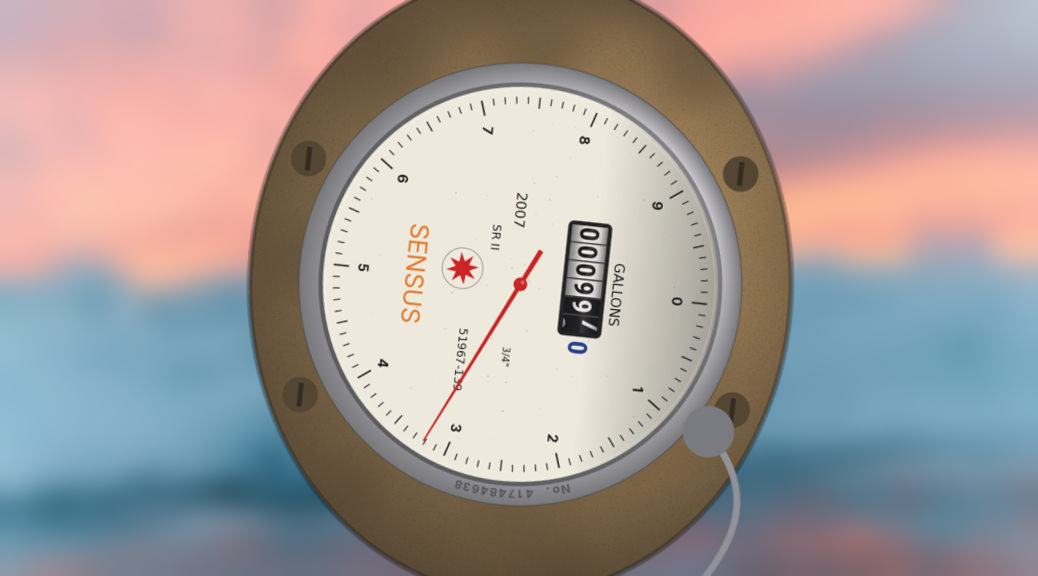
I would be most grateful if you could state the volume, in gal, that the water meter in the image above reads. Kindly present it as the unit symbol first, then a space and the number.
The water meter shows gal 9973.2
